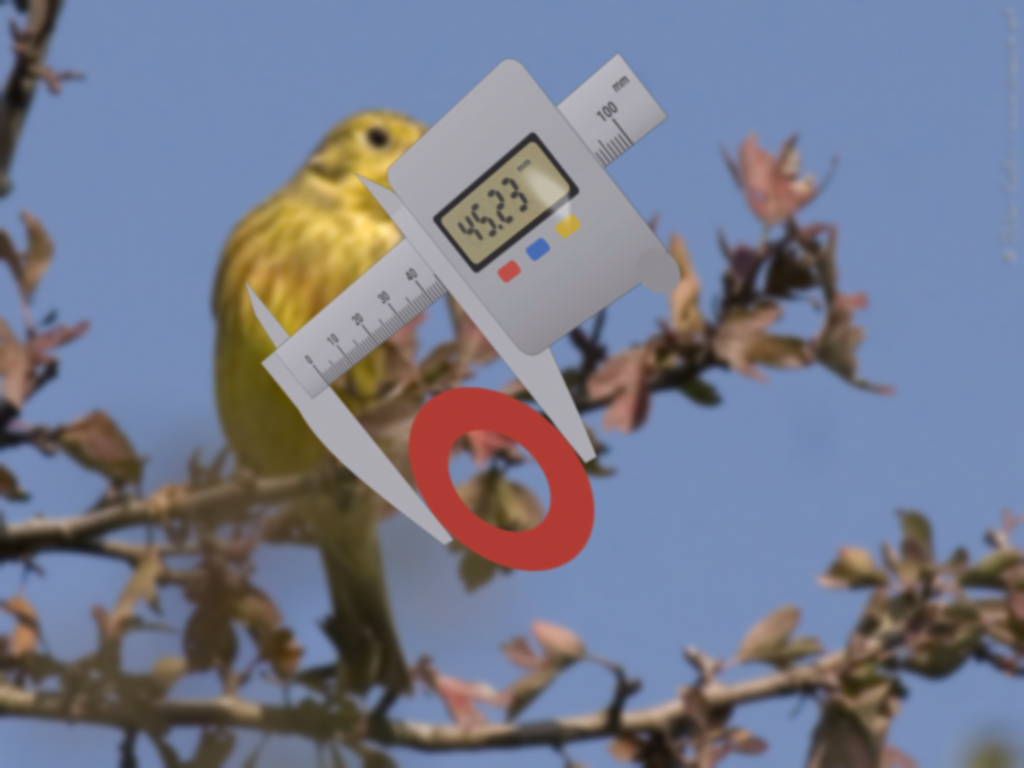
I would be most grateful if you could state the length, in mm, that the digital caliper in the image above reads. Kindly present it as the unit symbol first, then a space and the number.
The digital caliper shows mm 45.23
